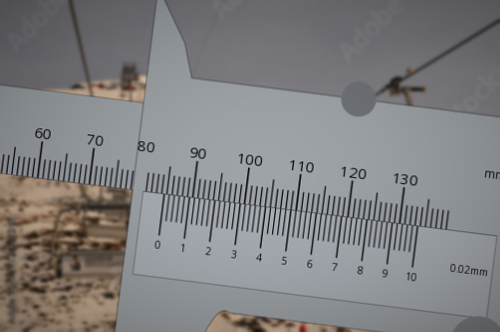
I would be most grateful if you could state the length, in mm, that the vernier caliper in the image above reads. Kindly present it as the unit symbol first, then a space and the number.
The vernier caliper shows mm 84.5
